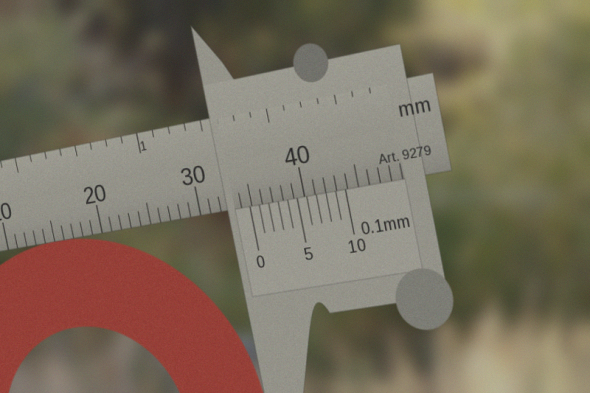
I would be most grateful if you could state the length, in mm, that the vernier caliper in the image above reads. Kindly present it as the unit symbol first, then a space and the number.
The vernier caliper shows mm 34.8
